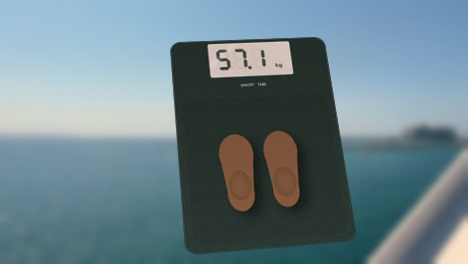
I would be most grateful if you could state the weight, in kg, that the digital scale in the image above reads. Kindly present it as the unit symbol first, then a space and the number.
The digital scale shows kg 57.1
